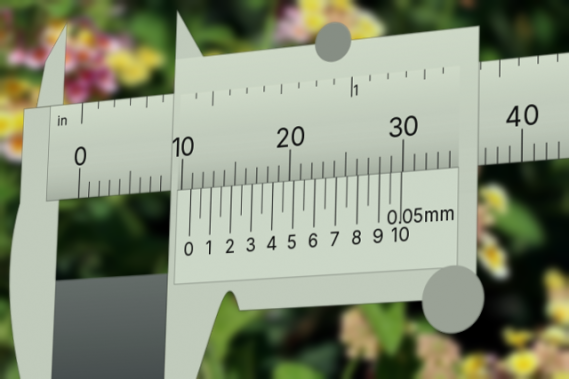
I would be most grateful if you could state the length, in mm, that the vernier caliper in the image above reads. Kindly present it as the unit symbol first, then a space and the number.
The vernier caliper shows mm 10.9
